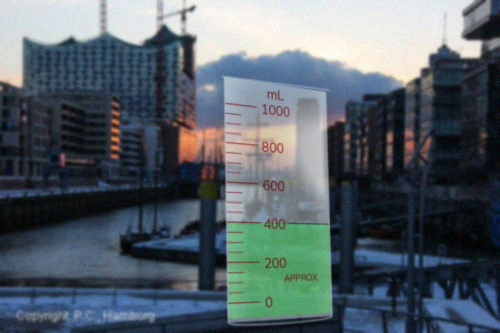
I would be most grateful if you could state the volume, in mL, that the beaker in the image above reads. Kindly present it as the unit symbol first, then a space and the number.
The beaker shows mL 400
